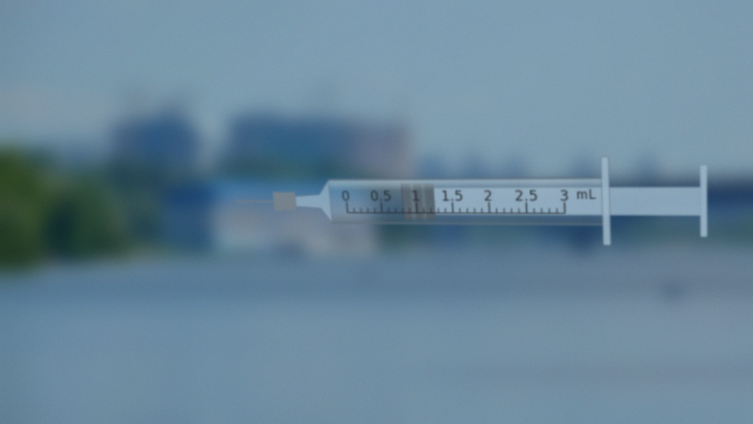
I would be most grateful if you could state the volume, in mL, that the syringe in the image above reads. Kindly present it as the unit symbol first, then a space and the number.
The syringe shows mL 0.8
